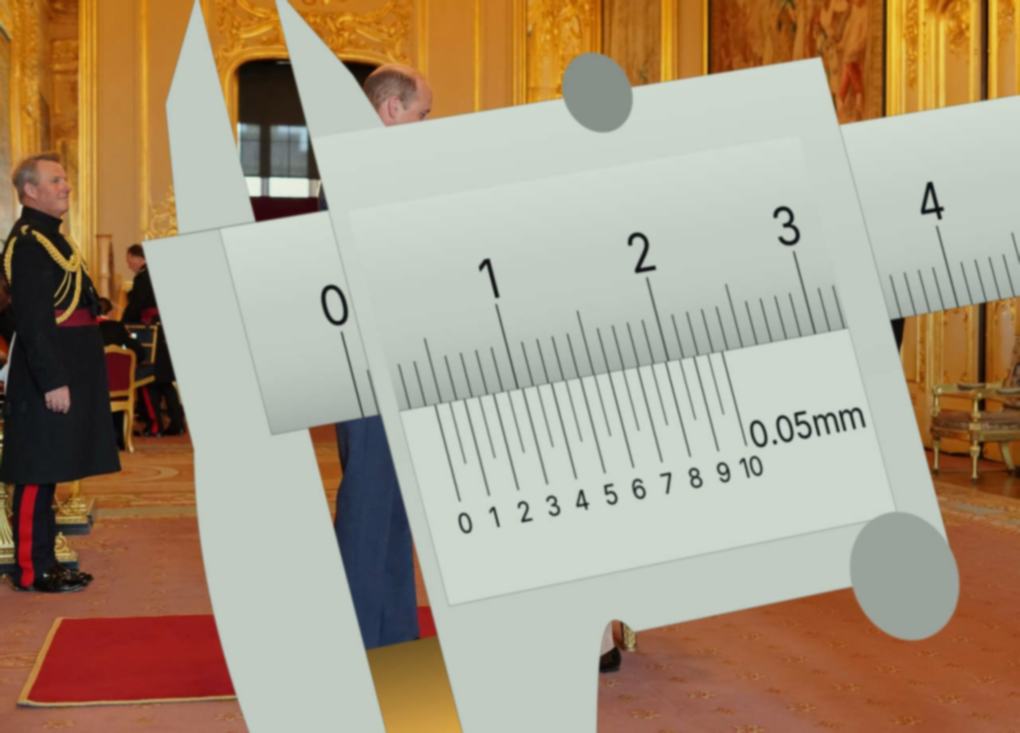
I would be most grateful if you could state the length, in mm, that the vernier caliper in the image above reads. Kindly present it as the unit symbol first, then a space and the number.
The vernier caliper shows mm 4.6
